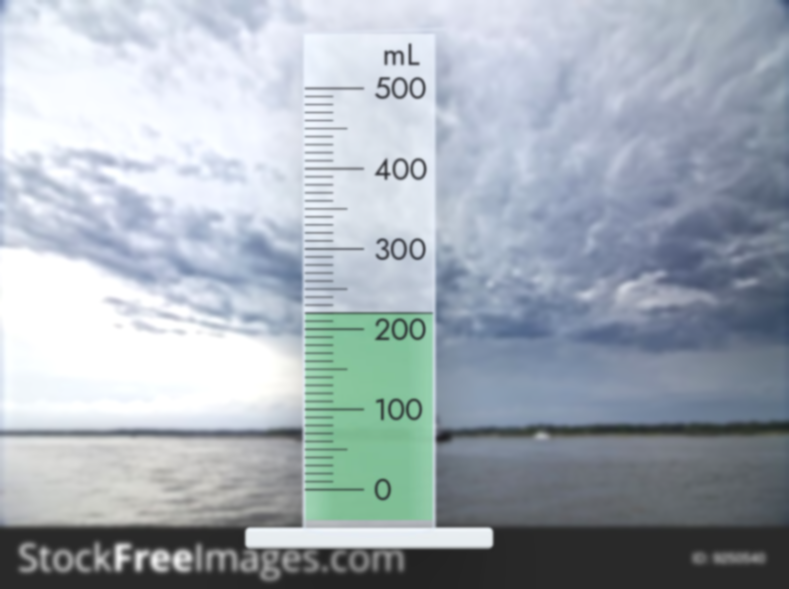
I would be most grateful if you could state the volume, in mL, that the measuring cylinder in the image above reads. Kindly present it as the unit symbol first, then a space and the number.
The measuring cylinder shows mL 220
